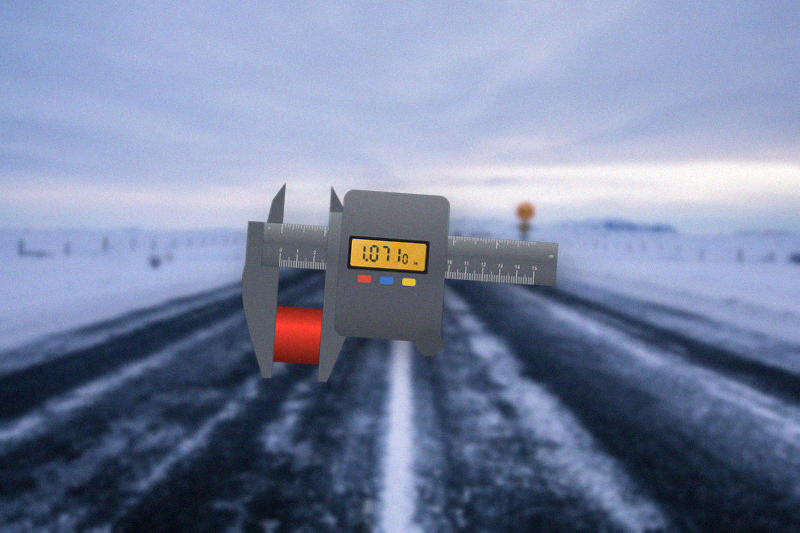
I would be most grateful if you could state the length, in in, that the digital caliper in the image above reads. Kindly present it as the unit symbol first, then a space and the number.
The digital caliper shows in 1.0710
